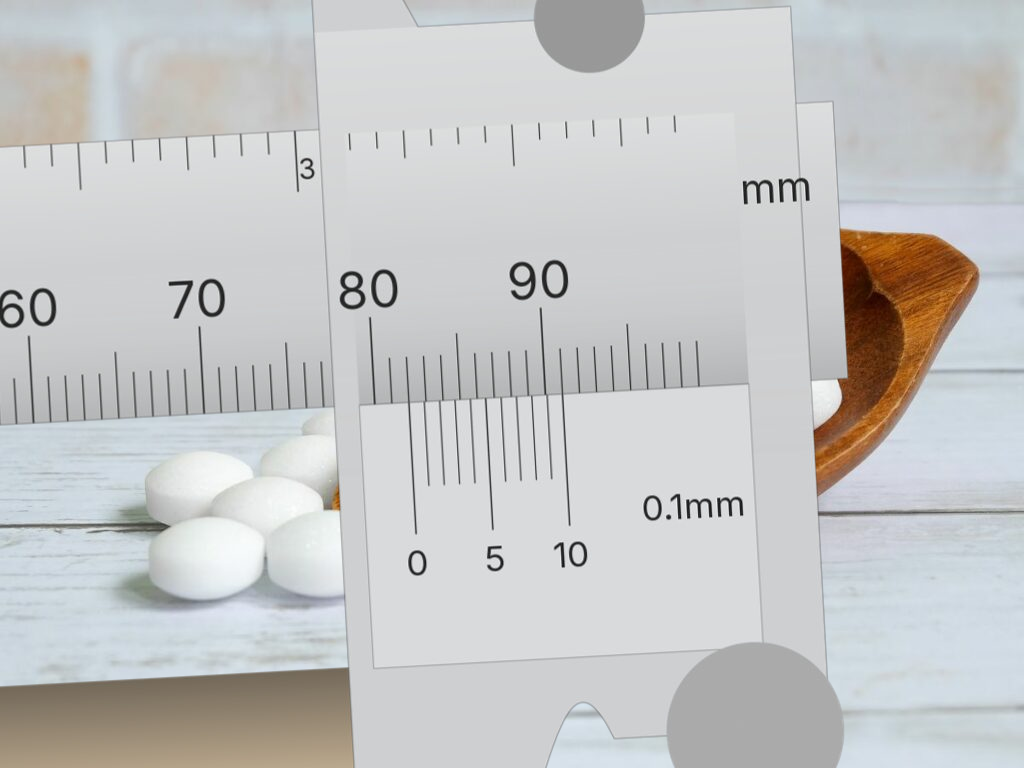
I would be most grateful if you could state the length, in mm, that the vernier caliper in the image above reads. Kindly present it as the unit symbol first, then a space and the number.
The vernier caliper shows mm 82.0
